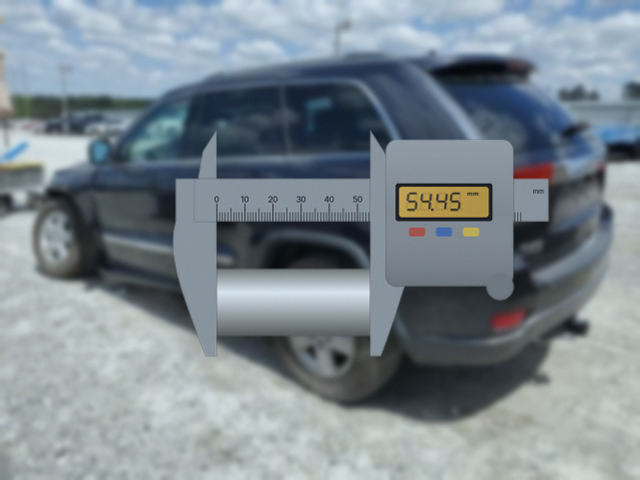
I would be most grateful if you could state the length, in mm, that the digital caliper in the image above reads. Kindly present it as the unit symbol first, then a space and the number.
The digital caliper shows mm 54.45
